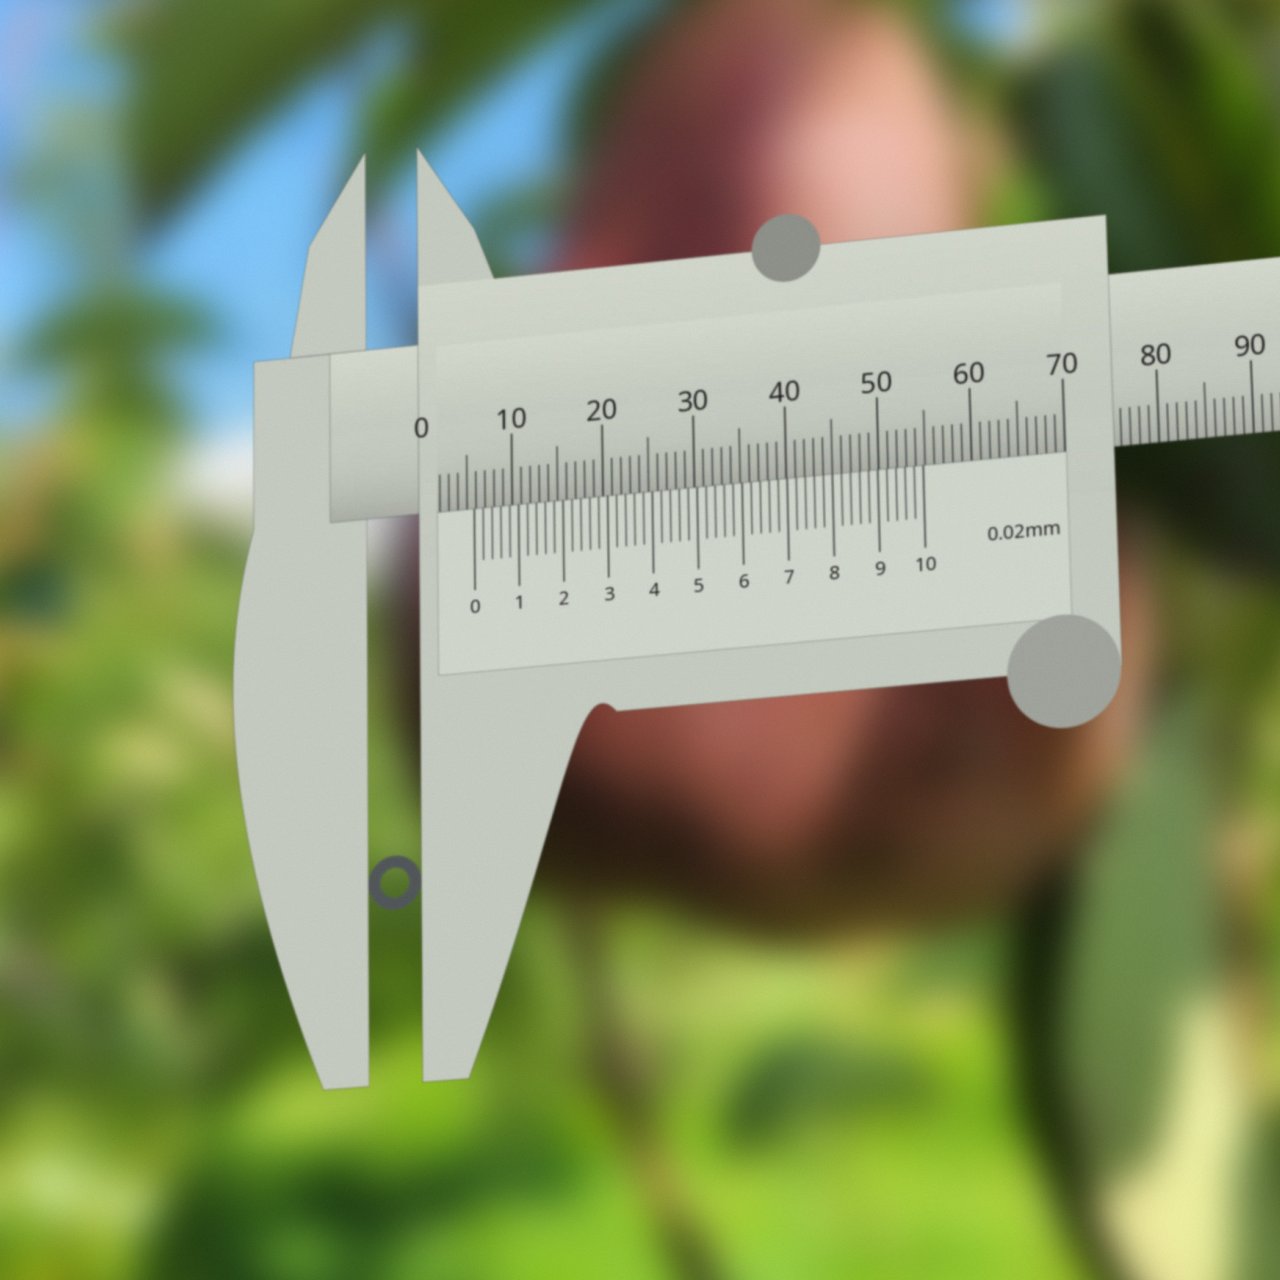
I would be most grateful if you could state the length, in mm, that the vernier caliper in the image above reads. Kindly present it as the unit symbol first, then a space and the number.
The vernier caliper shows mm 5.8
